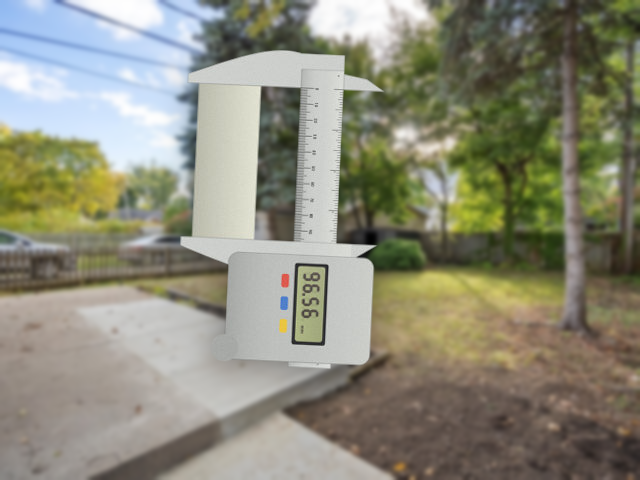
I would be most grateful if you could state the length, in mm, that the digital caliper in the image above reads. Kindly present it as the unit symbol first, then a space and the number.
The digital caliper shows mm 96.56
